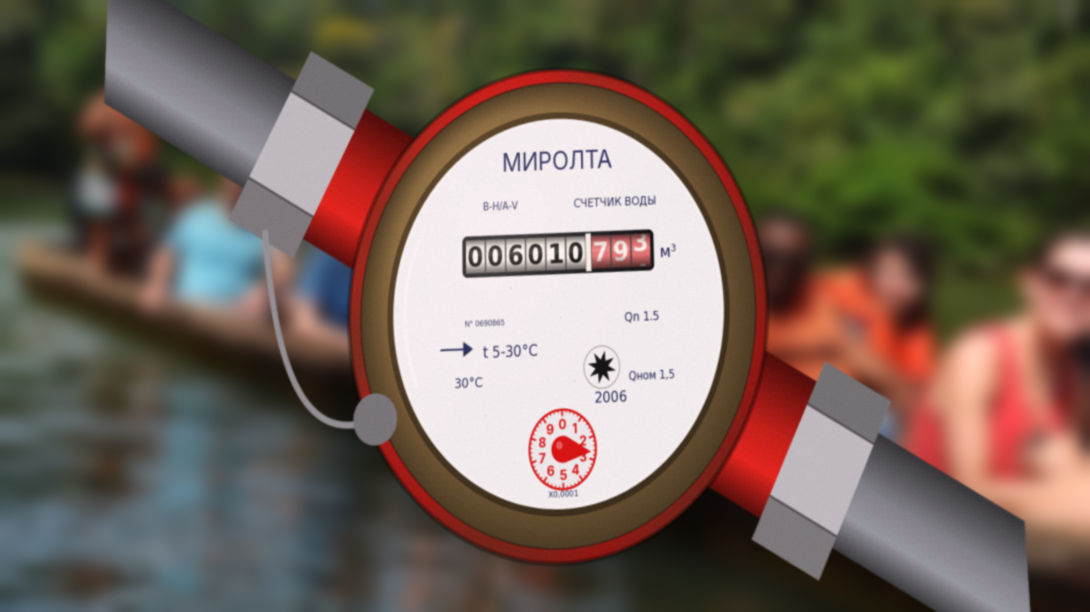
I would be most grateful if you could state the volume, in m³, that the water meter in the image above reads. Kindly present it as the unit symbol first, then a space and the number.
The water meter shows m³ 6010.7932
